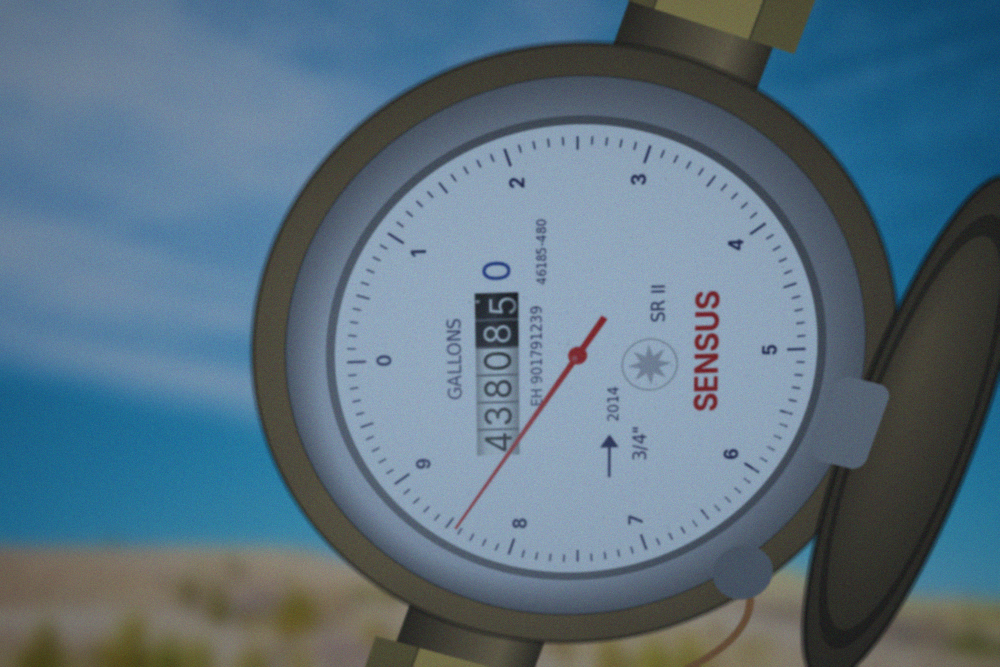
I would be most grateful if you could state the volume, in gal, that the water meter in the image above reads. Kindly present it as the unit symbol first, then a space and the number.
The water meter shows gal 4380848.4
